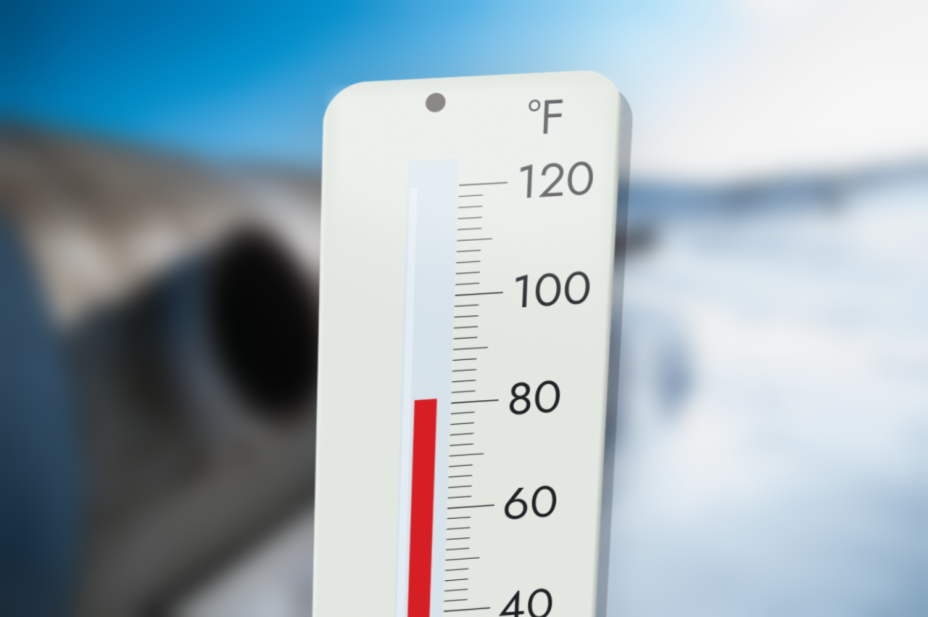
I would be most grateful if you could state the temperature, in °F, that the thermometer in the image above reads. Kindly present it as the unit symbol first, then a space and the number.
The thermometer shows °F 81
